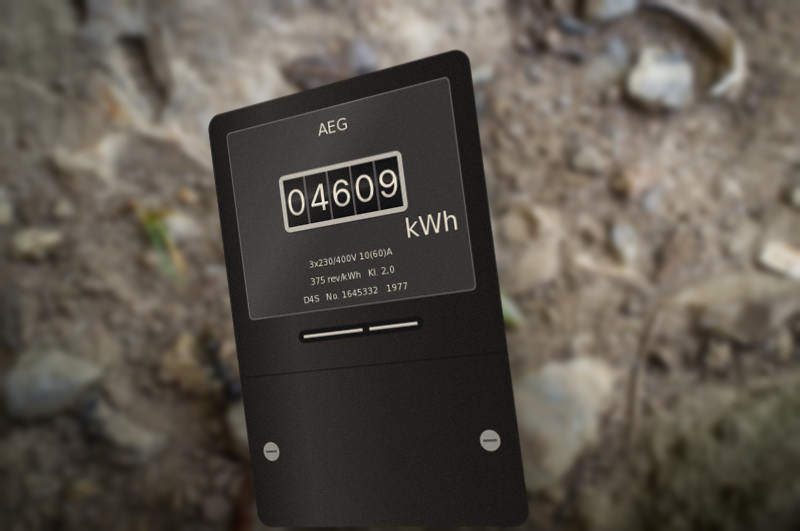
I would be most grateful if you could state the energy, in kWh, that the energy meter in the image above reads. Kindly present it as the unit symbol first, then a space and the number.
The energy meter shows kWh 4609
